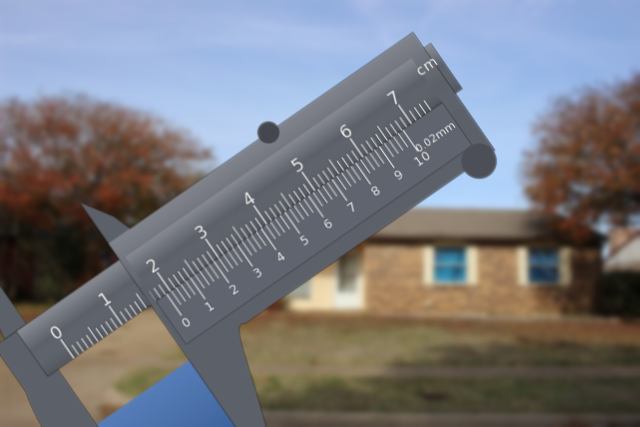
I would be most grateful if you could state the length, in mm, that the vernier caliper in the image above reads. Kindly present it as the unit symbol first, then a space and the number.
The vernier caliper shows mm 19.2
